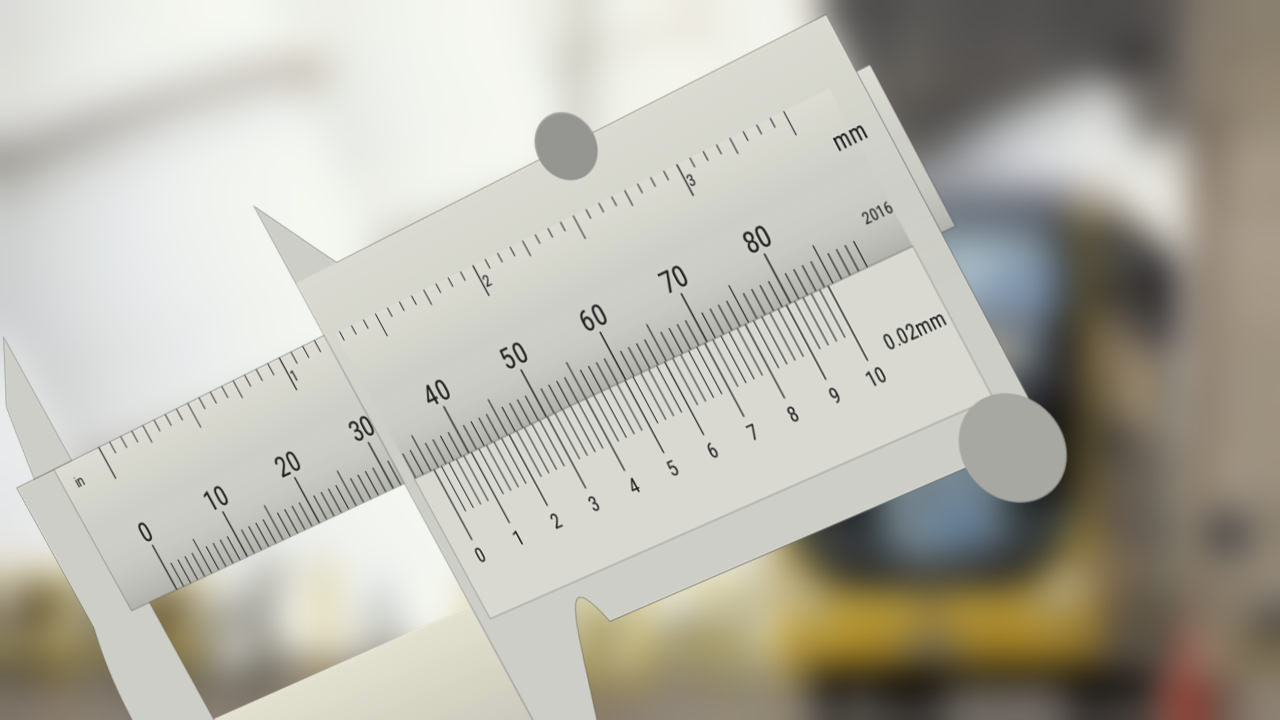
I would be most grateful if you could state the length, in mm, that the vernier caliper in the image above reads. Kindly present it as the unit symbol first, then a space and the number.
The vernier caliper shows mm 35.4
